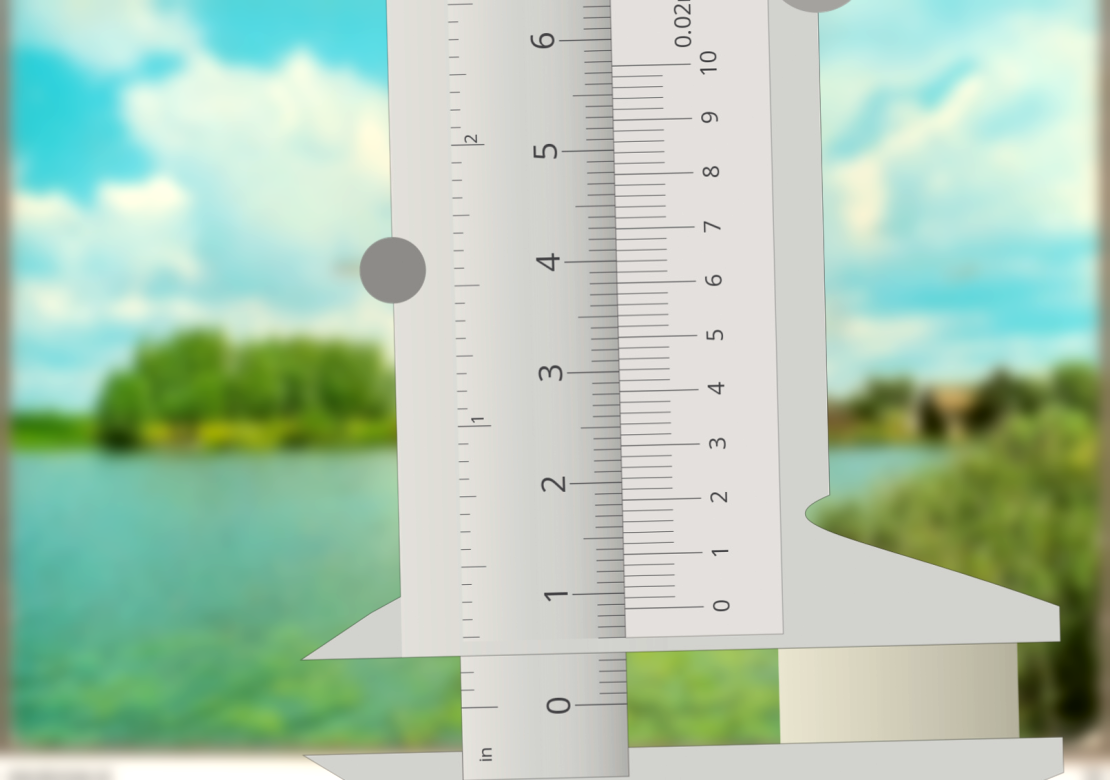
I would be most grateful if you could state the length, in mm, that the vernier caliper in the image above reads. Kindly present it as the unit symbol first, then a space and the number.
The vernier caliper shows mm 8.6
